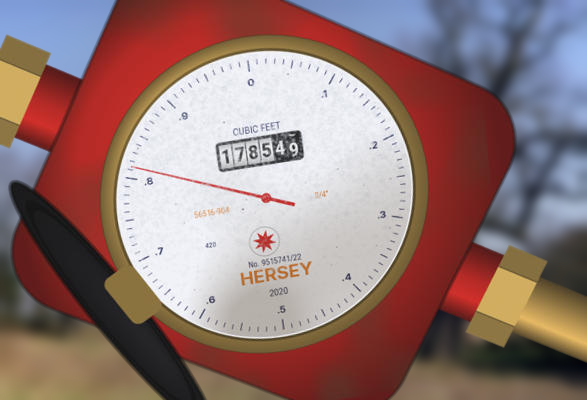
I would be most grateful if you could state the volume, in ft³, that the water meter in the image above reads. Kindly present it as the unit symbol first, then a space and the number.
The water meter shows ft³ 178548.81
